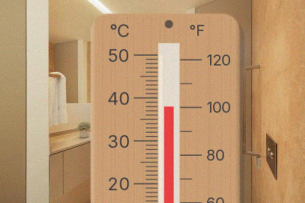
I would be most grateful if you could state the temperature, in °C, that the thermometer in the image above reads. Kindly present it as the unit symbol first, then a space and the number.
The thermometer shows °C 38
